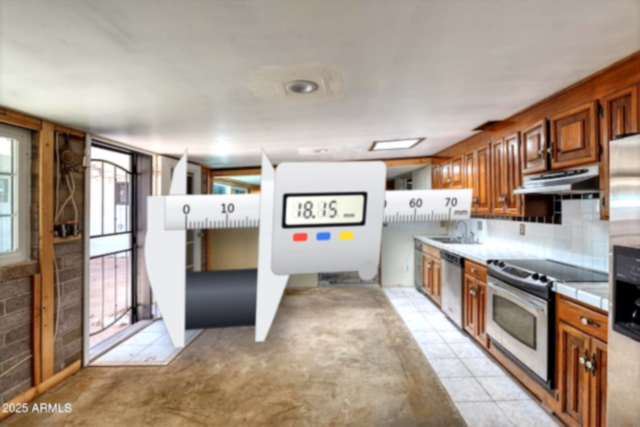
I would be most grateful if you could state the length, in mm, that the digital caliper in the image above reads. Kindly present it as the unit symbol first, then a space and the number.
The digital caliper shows mm 18.15
